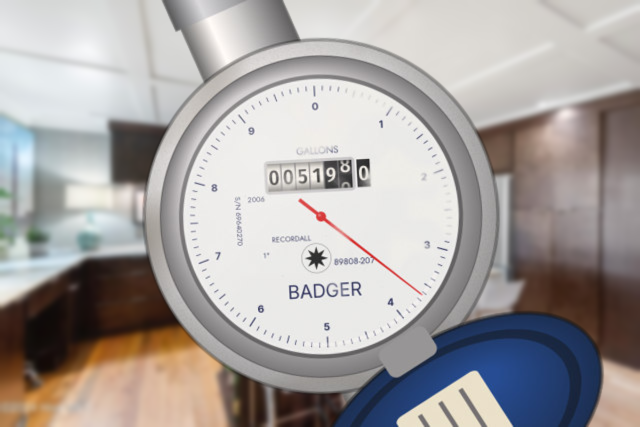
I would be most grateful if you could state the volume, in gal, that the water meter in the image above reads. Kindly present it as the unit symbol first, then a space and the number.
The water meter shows gal 51983.6
